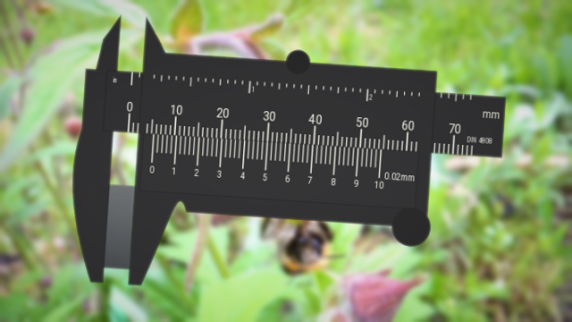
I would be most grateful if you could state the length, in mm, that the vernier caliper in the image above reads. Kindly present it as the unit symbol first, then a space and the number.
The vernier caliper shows mm 5.5
